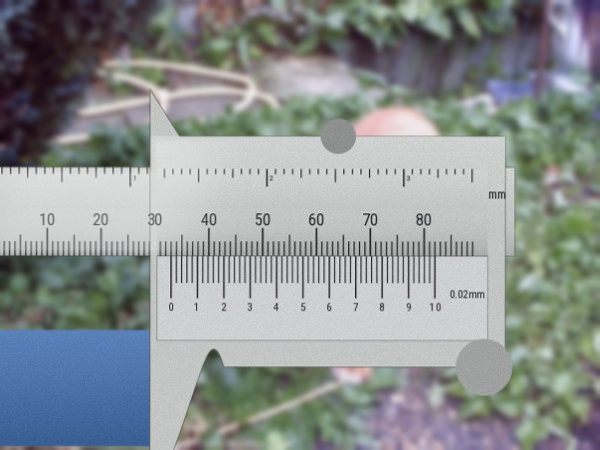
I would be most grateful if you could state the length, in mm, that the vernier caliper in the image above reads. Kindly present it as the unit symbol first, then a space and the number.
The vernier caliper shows mm 33.0
